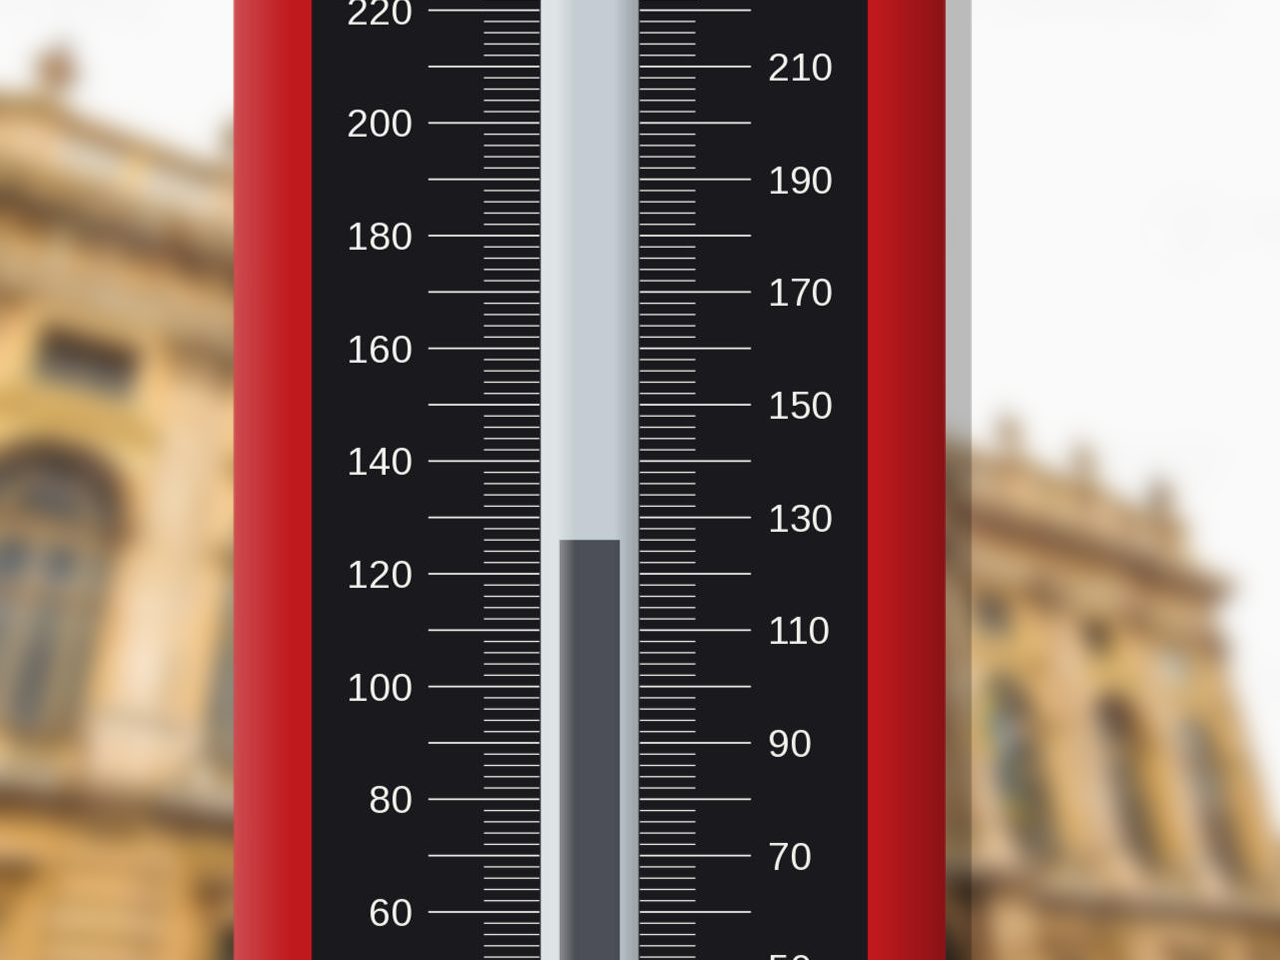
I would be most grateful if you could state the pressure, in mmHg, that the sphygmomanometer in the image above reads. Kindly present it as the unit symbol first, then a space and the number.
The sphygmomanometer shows mmHg 126
